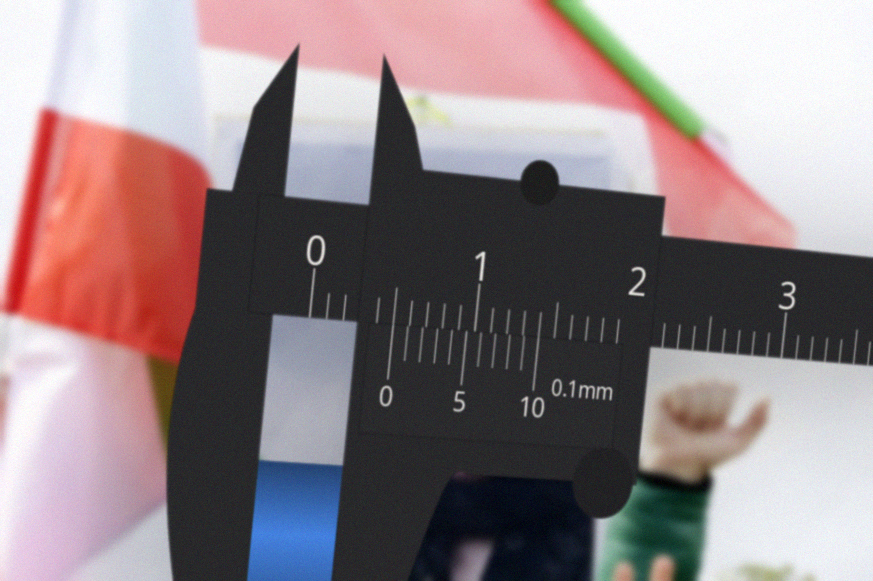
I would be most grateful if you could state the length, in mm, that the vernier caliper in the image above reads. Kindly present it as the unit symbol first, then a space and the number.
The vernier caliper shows mm 5.0
